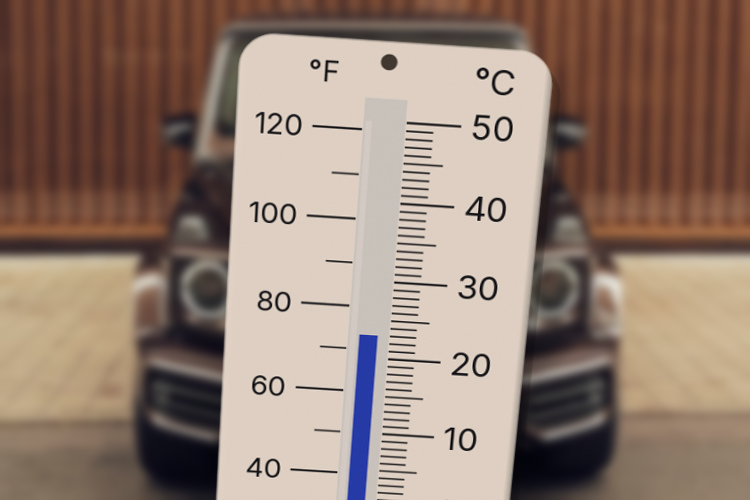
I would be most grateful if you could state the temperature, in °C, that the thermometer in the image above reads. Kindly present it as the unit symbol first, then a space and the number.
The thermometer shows °C 23
